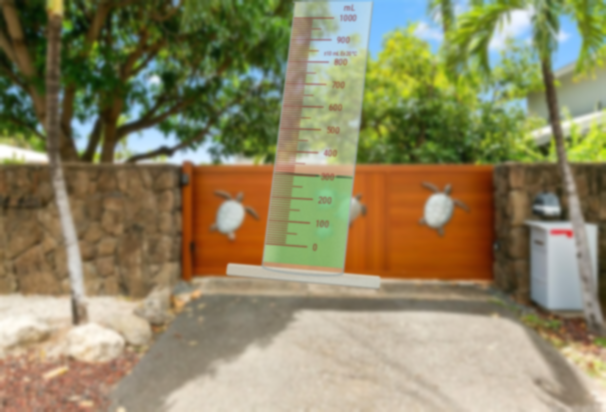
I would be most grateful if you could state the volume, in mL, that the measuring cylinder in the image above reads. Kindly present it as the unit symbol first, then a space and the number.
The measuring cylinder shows mL 300
